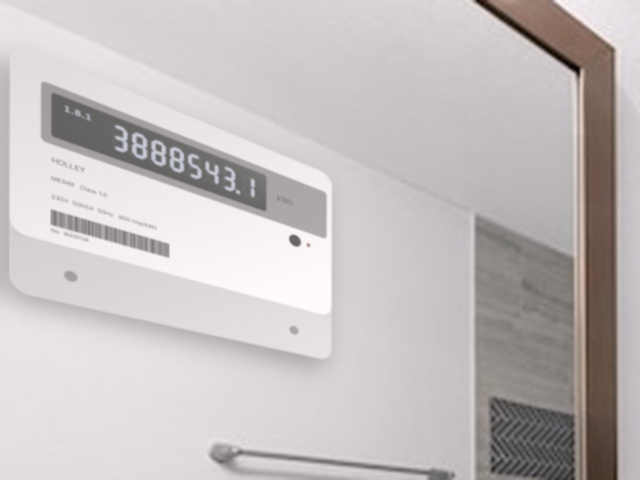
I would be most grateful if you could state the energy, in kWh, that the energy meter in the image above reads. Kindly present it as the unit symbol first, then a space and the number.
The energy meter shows kWh 3888543.1
